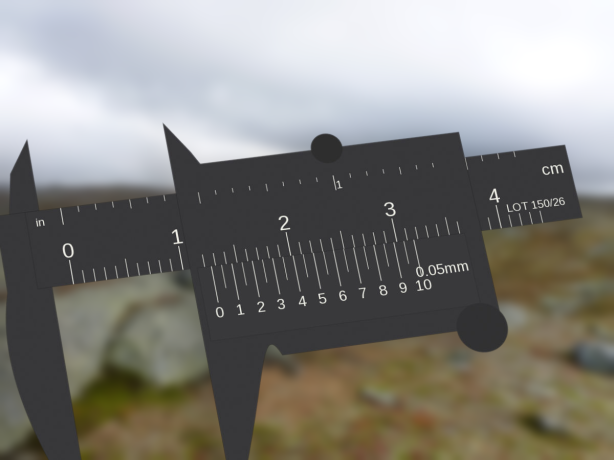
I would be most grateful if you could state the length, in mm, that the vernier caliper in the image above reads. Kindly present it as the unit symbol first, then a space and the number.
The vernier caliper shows mm 12.6
